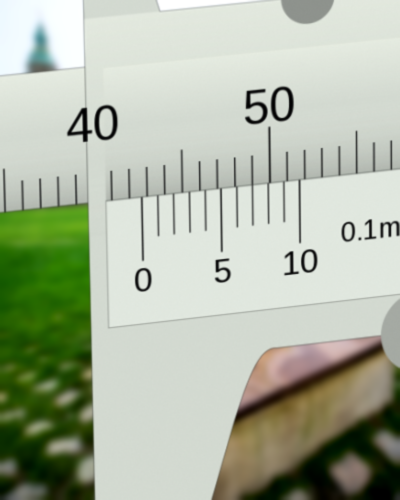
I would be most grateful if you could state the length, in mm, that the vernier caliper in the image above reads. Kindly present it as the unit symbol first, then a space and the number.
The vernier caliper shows mm 42.7
